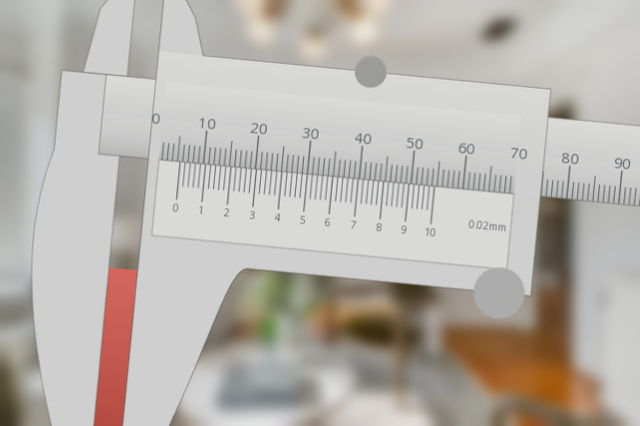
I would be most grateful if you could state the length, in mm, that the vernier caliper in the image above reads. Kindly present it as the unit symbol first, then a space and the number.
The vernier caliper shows mm 5.5
